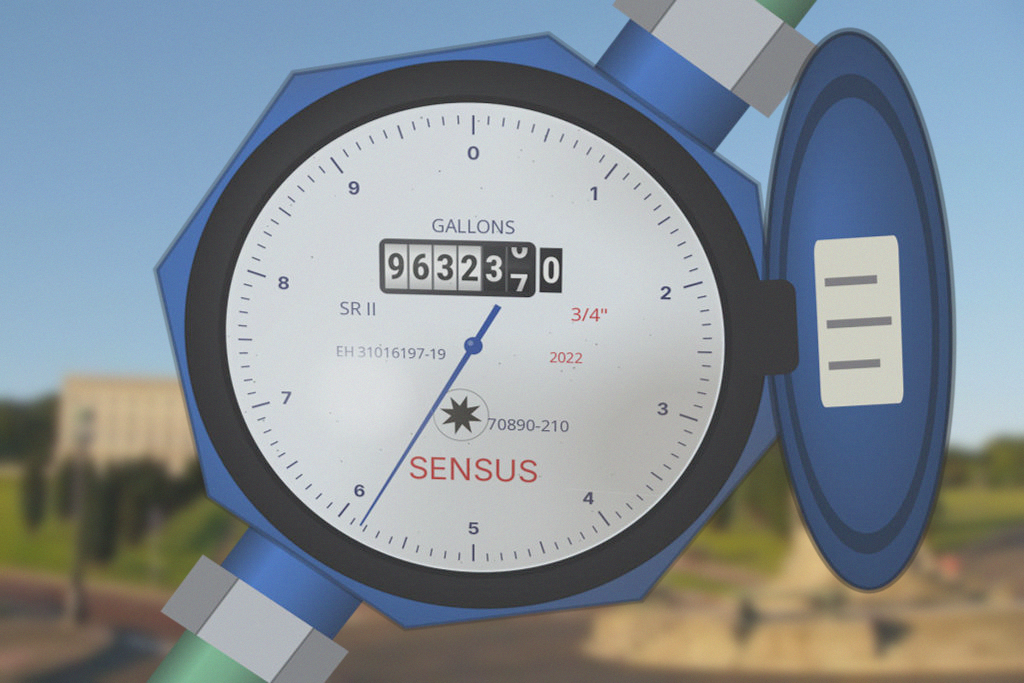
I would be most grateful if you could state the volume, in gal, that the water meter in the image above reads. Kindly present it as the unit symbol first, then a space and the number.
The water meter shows gal 9632365.8
